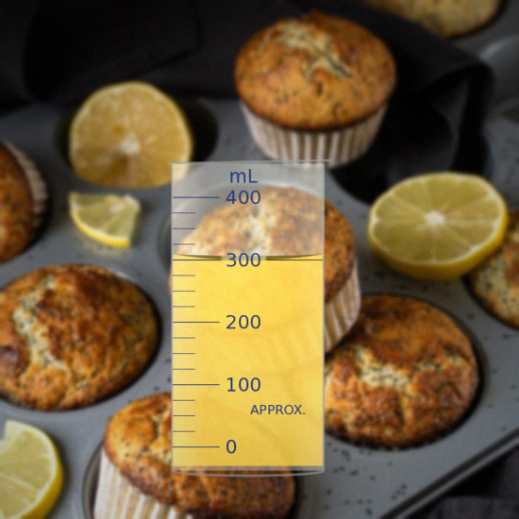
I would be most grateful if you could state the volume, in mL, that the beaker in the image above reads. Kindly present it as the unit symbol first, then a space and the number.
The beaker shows mL 300
